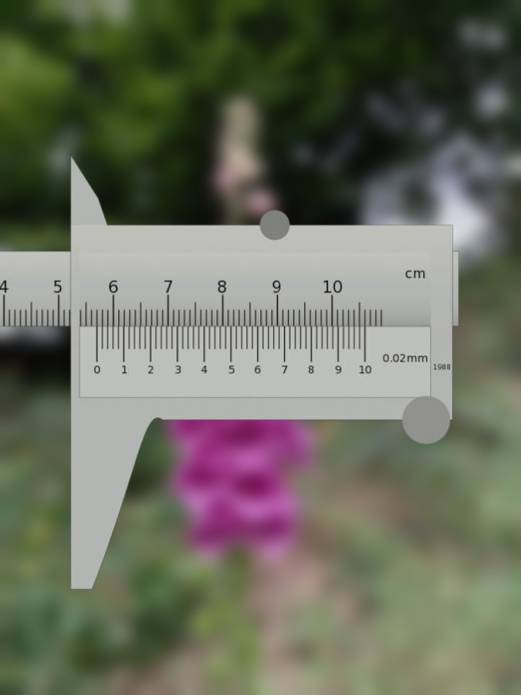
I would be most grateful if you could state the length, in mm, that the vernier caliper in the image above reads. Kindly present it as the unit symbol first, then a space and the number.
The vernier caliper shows mm 57.0
